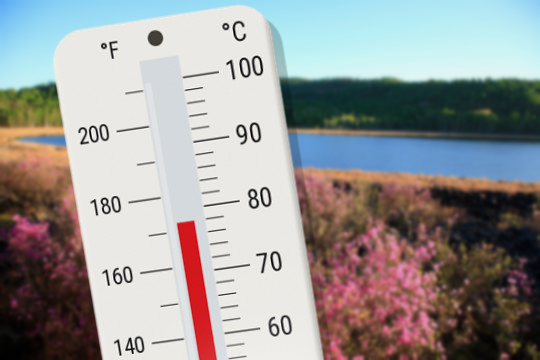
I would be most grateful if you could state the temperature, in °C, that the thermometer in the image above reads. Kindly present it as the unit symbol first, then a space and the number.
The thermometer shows °C 78
